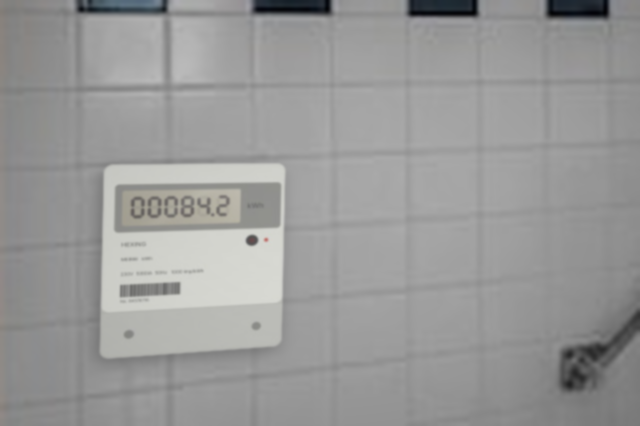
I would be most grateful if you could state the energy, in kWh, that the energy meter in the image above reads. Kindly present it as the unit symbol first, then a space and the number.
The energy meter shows kWh 84.2
